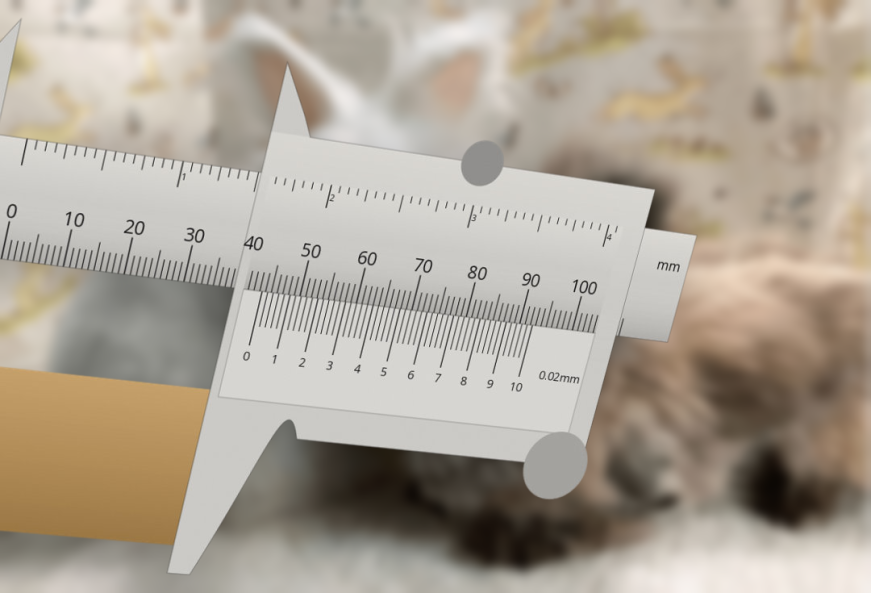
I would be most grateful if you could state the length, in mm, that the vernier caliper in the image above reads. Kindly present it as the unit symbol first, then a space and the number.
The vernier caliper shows mm 43.4
